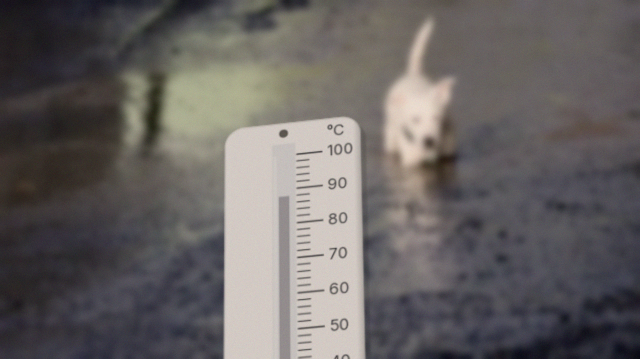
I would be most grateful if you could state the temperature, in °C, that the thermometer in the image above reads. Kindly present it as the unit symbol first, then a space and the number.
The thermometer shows °C 88
